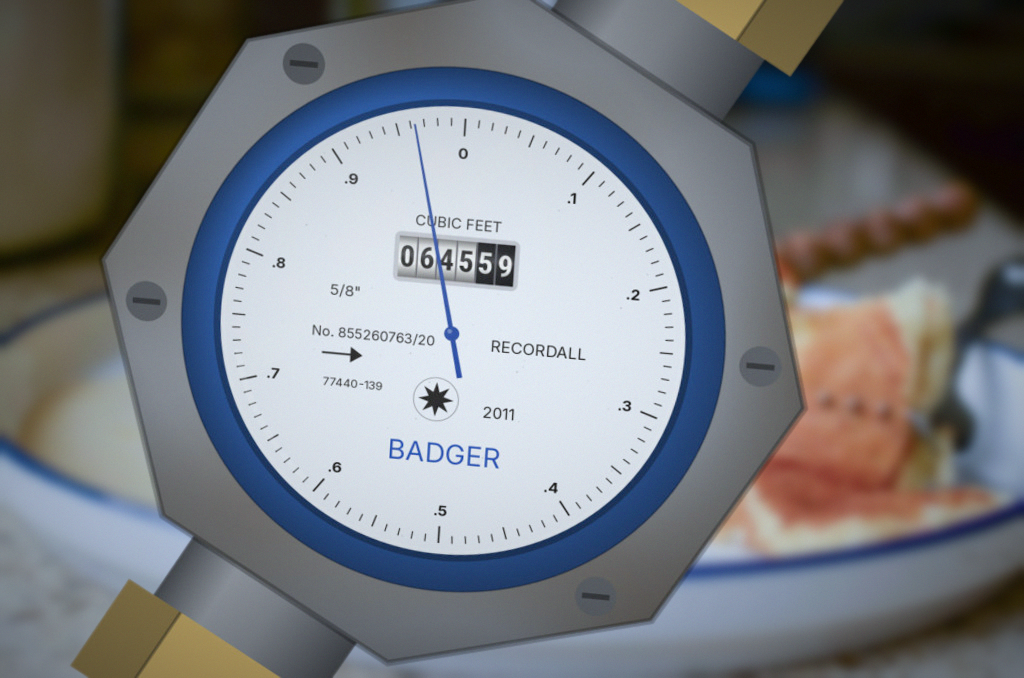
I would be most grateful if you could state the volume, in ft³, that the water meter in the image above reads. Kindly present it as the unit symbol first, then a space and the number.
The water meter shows ft³ 64558.96
